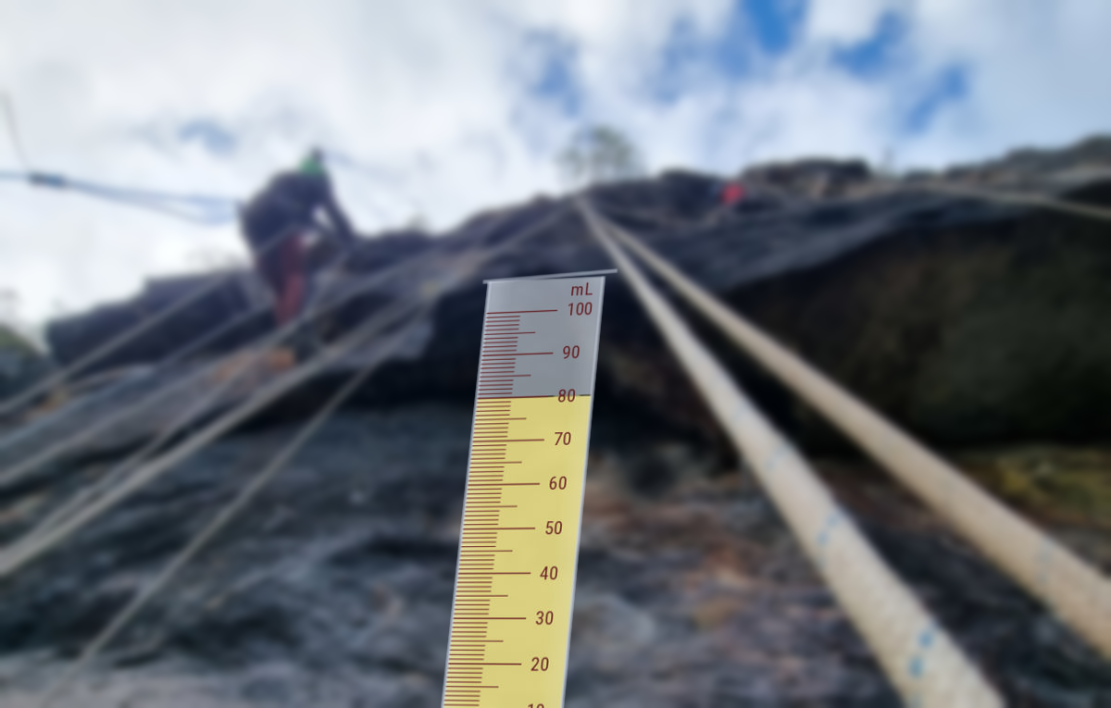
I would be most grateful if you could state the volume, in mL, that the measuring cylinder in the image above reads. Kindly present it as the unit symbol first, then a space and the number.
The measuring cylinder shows mL 80
